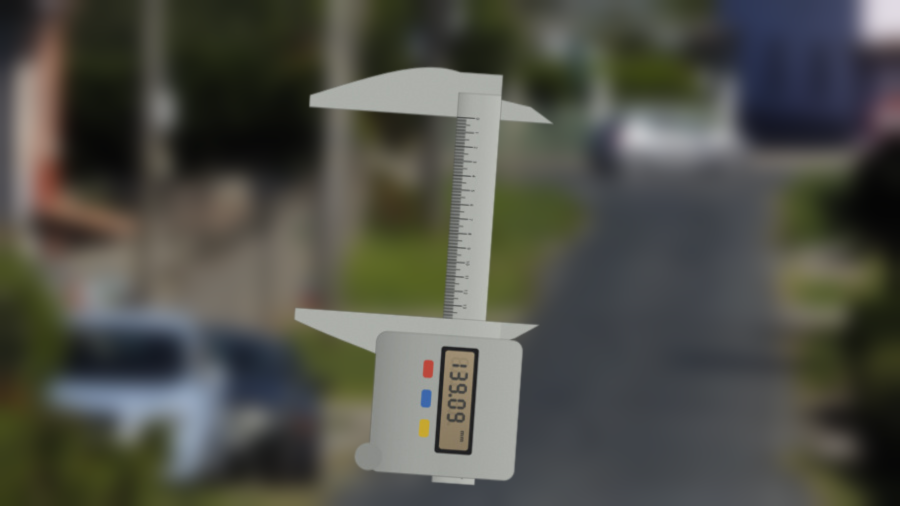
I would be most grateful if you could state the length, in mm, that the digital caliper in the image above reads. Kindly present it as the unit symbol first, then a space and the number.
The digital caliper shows mm 139.09
